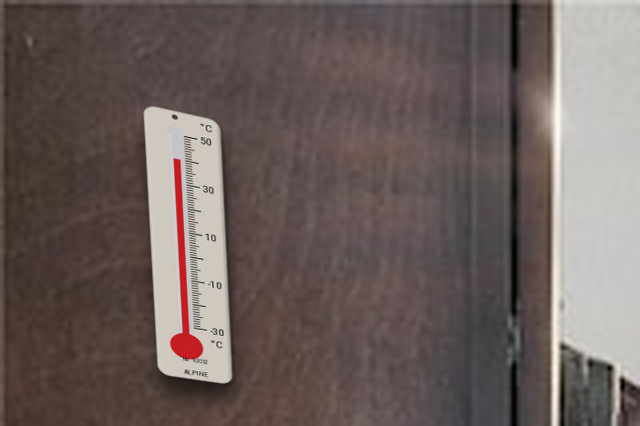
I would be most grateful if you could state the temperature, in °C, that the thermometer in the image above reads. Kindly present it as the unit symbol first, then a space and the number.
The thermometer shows °C 40
